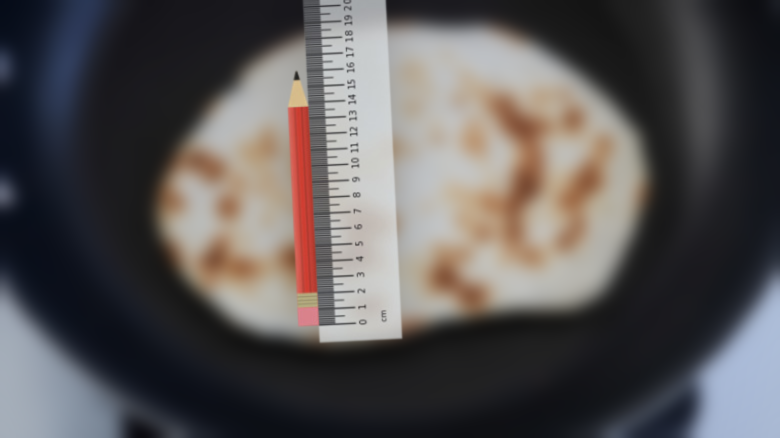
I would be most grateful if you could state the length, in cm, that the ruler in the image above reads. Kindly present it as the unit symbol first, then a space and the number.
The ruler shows cm 16
